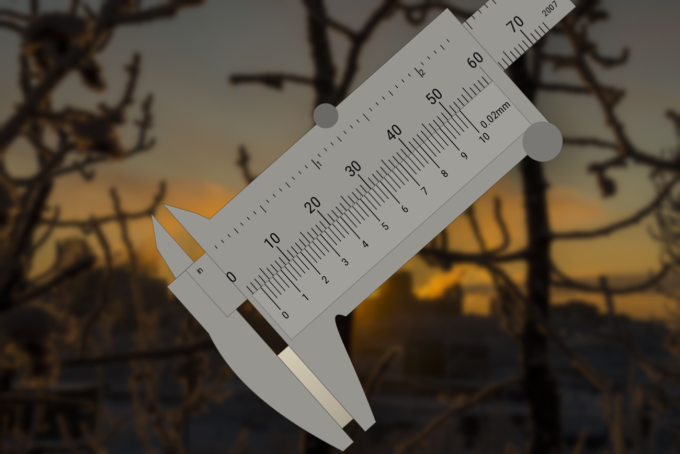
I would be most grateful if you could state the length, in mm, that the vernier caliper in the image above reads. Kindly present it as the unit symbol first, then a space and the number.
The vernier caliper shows mm 2.8
